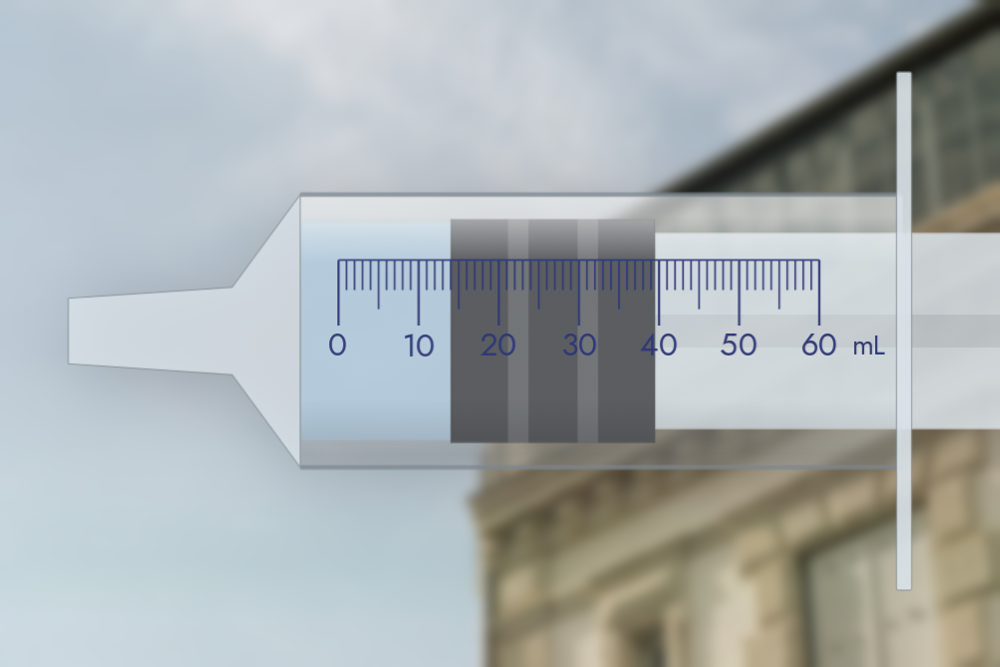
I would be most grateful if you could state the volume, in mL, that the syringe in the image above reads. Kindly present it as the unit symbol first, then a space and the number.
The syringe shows mL 14
